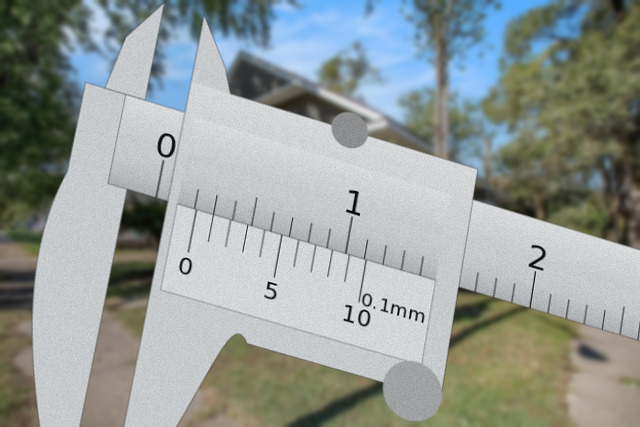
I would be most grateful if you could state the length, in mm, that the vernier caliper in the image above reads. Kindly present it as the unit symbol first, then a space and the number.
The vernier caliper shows mm 2.1
